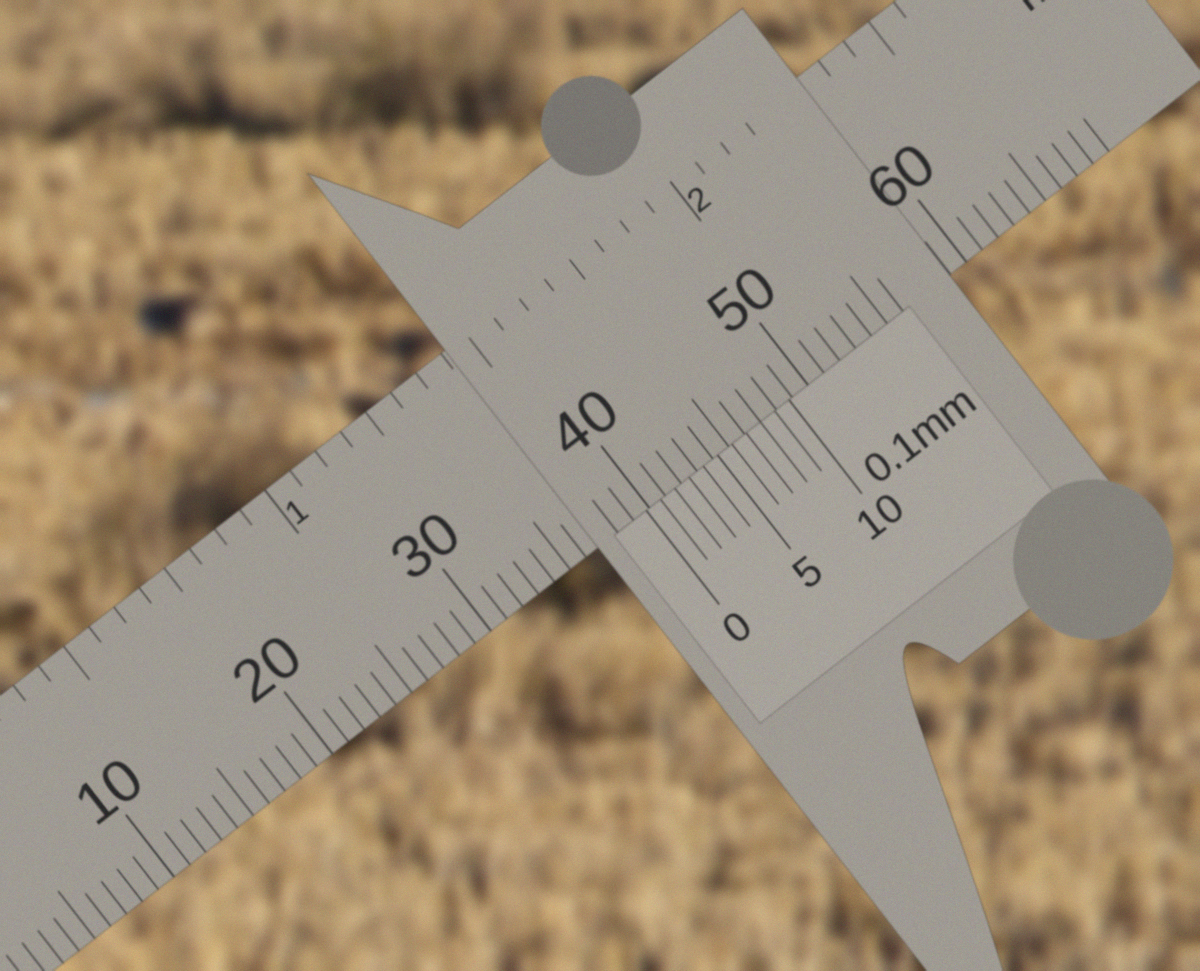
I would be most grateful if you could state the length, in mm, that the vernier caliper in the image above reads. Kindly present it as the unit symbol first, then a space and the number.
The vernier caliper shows mm 39.8
